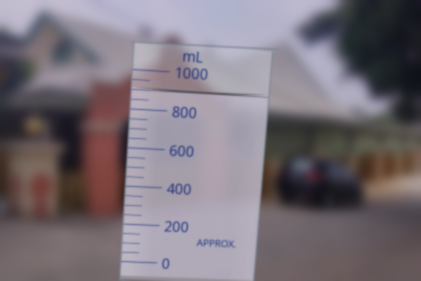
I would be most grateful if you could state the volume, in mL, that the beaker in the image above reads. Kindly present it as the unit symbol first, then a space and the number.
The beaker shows mL 900
